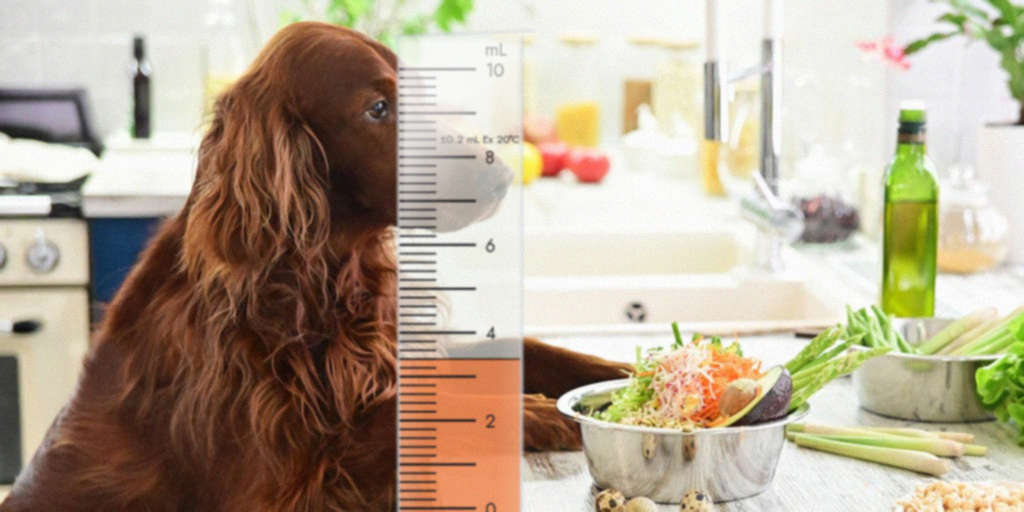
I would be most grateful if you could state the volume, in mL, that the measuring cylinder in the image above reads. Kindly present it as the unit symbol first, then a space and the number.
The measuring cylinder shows mL 3.4
